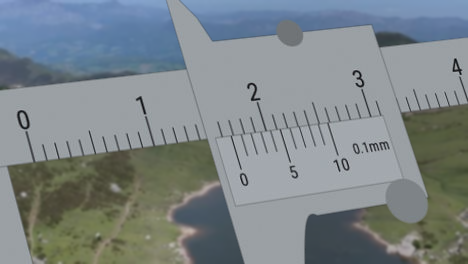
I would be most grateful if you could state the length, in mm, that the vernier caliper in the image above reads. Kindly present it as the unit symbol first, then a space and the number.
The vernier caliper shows mm 16.8
